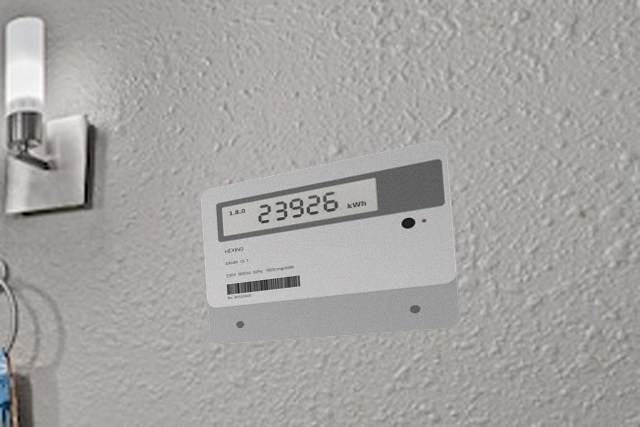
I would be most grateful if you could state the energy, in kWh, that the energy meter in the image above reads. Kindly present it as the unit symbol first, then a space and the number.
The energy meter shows kWh 23926
